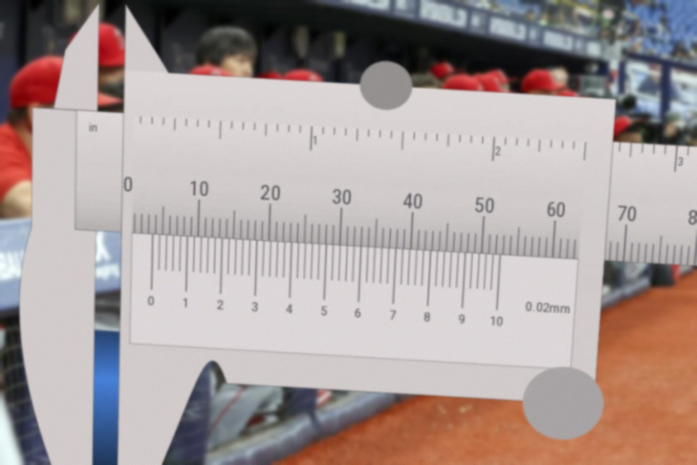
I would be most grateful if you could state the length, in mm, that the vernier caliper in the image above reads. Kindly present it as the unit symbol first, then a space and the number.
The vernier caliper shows mm 3.6
